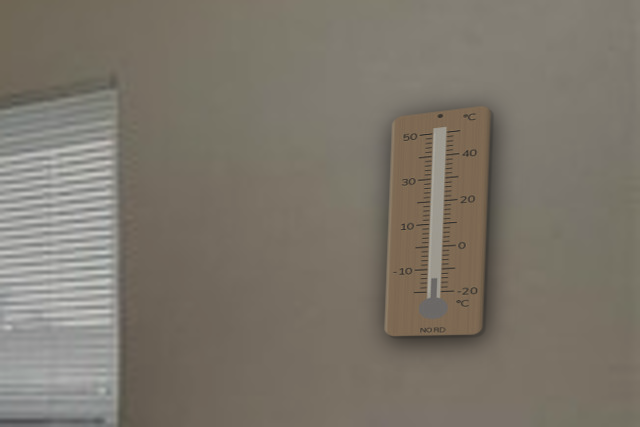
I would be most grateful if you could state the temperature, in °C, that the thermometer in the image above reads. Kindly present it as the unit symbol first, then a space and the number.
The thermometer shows °C -14
